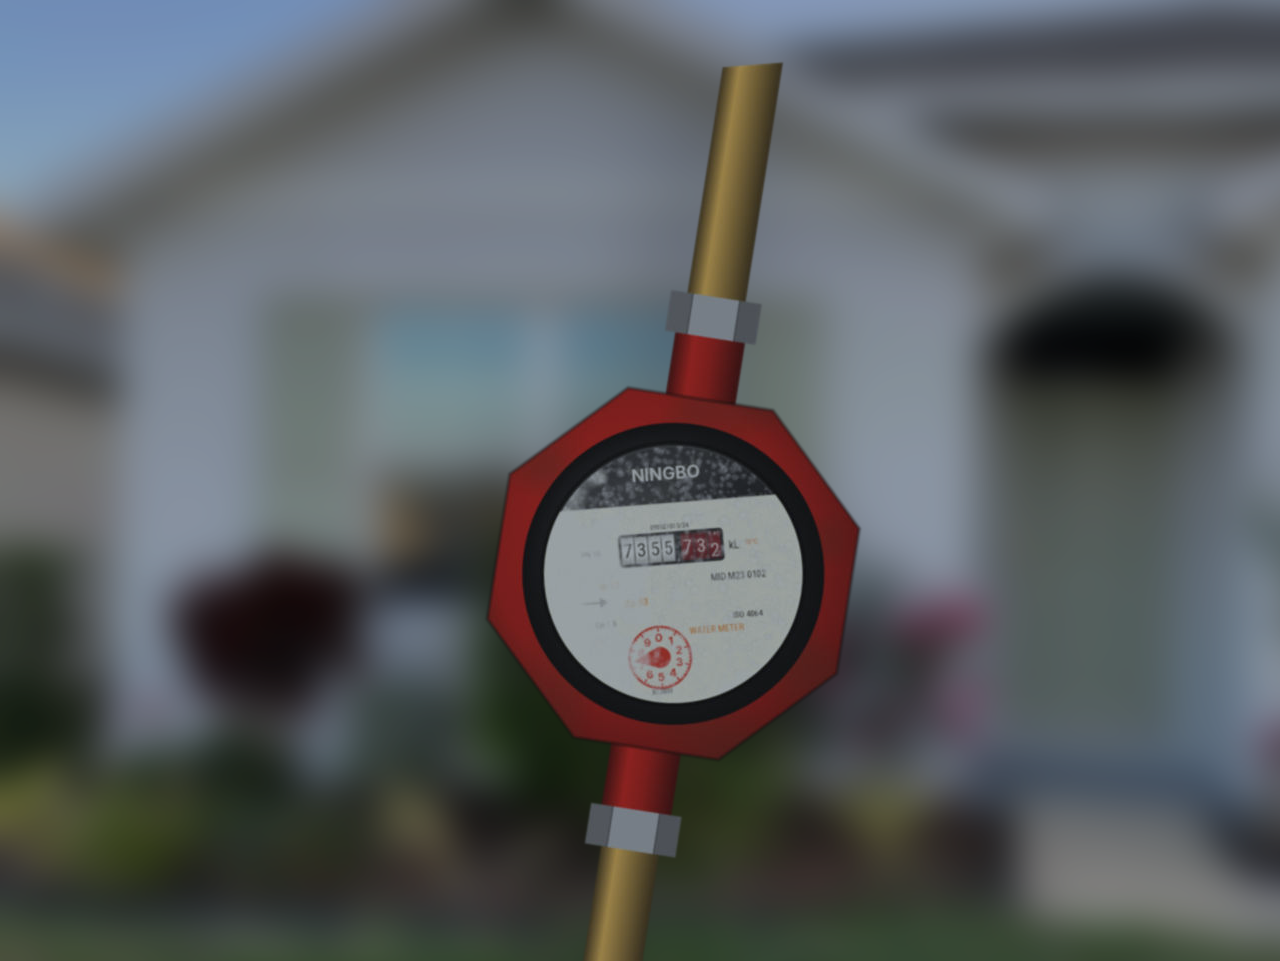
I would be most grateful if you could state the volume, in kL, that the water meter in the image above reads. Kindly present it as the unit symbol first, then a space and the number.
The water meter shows kL 7355.7317
